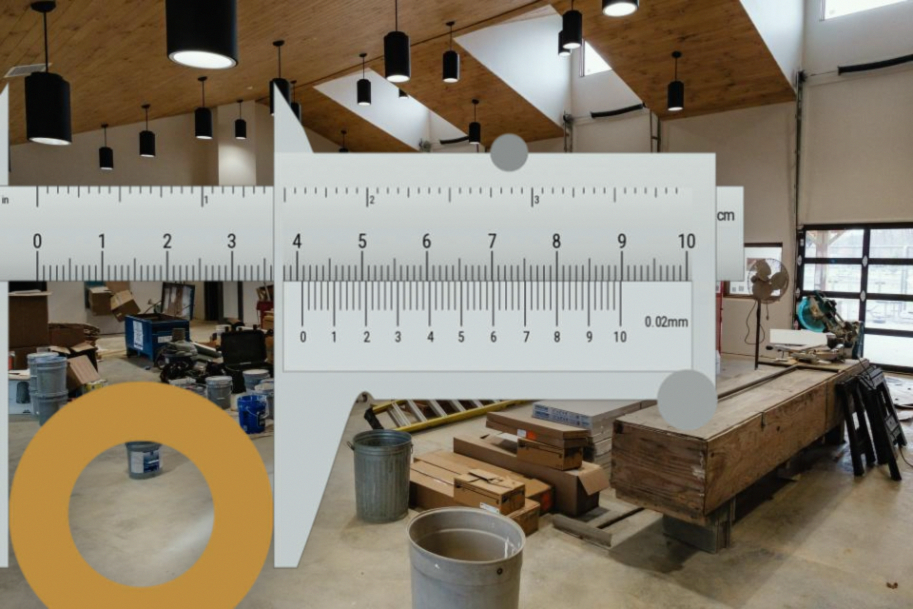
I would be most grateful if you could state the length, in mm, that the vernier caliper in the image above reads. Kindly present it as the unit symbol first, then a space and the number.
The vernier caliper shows mm 40.8
